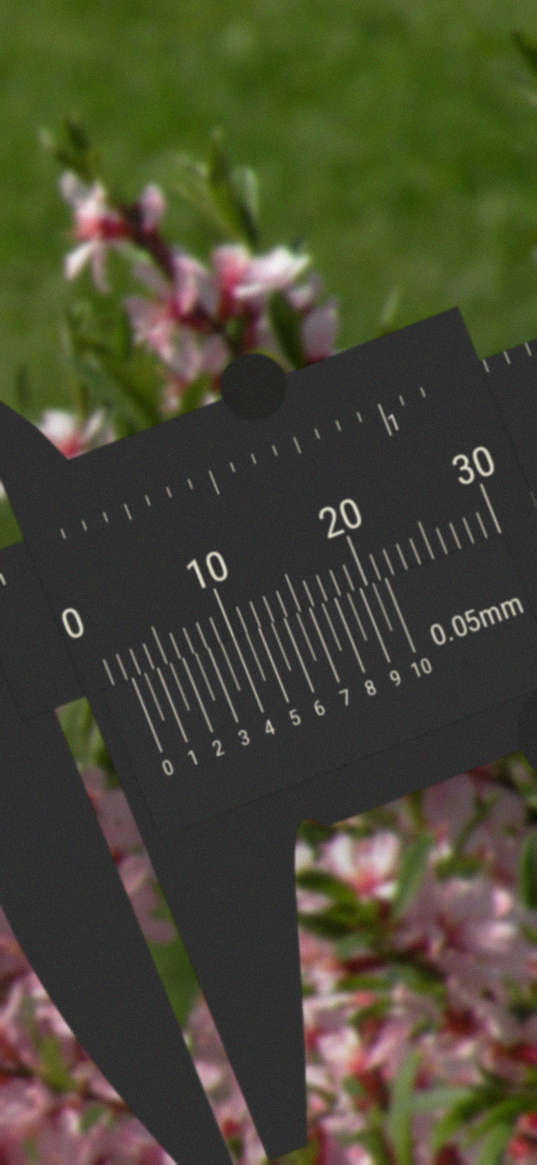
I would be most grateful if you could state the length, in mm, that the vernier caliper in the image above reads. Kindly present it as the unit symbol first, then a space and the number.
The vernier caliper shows mm 2.4
